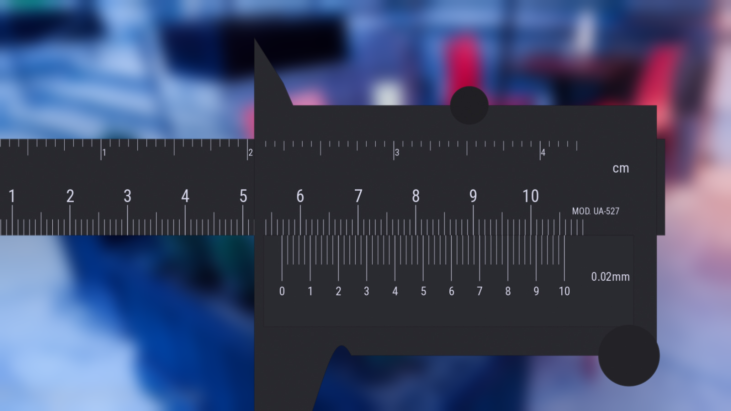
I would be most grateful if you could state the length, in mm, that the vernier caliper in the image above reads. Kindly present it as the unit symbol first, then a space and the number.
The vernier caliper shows mm 56.8
